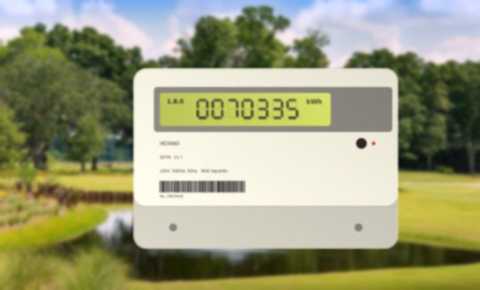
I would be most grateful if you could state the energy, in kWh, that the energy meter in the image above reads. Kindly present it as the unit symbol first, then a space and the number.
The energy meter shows kWh 70335
